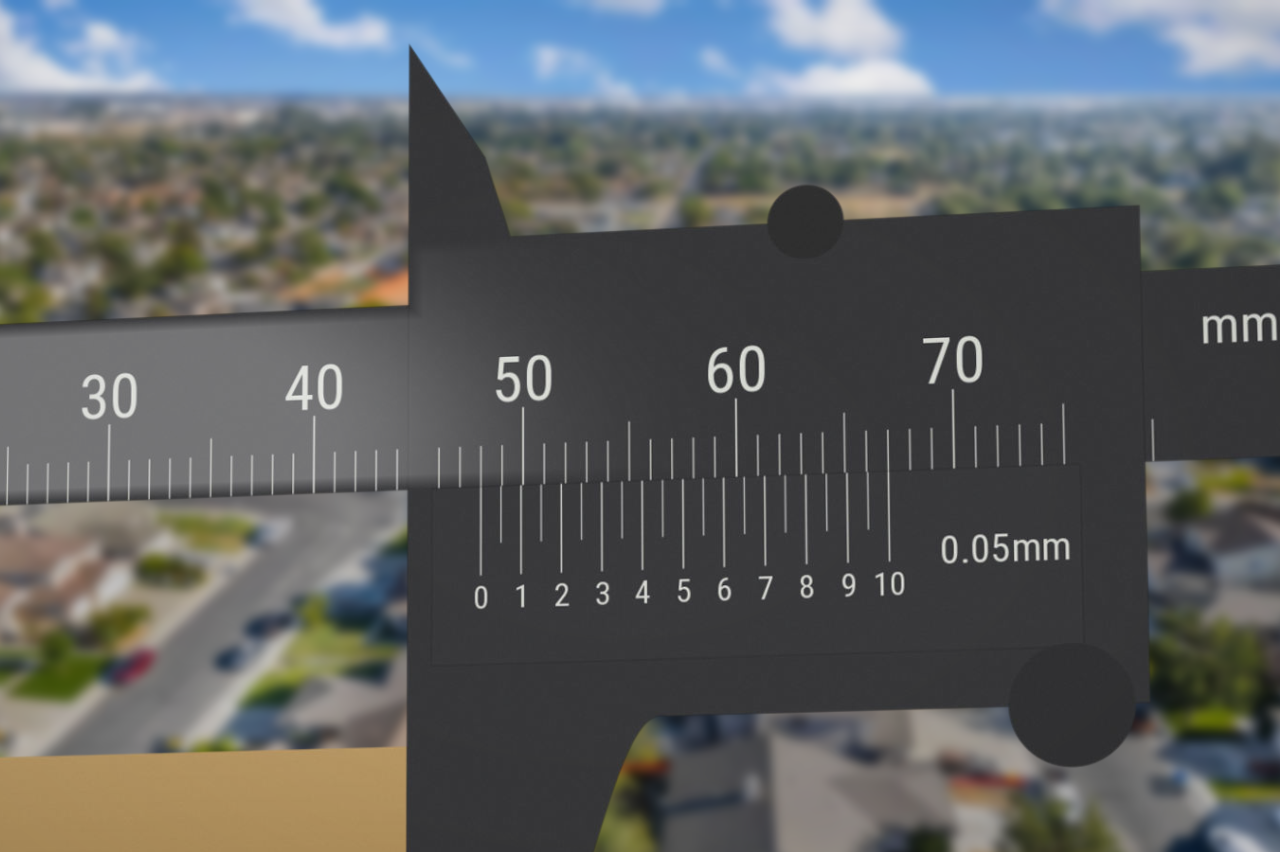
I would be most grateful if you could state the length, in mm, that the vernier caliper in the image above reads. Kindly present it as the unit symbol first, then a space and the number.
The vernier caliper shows mm 48.0
